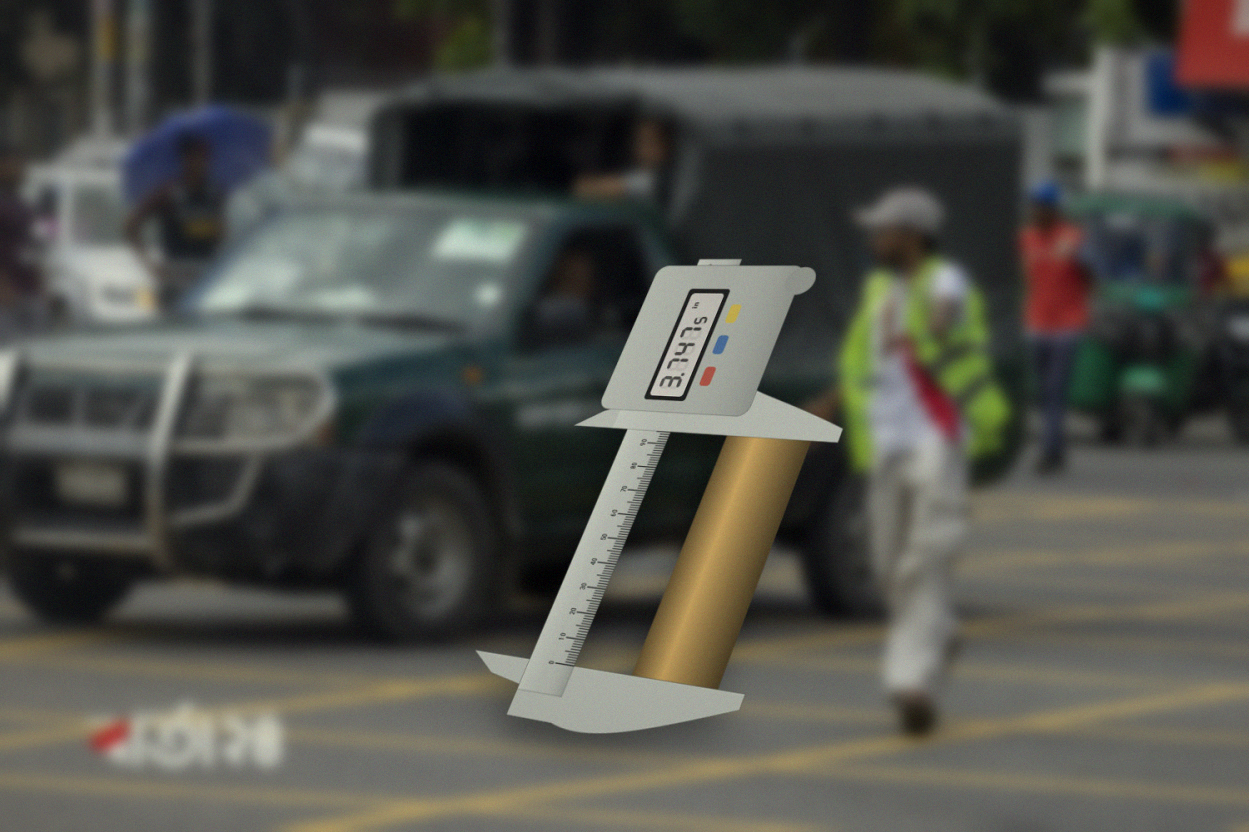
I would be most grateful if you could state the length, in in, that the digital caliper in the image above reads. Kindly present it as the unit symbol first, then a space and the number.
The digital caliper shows in 3.7475
